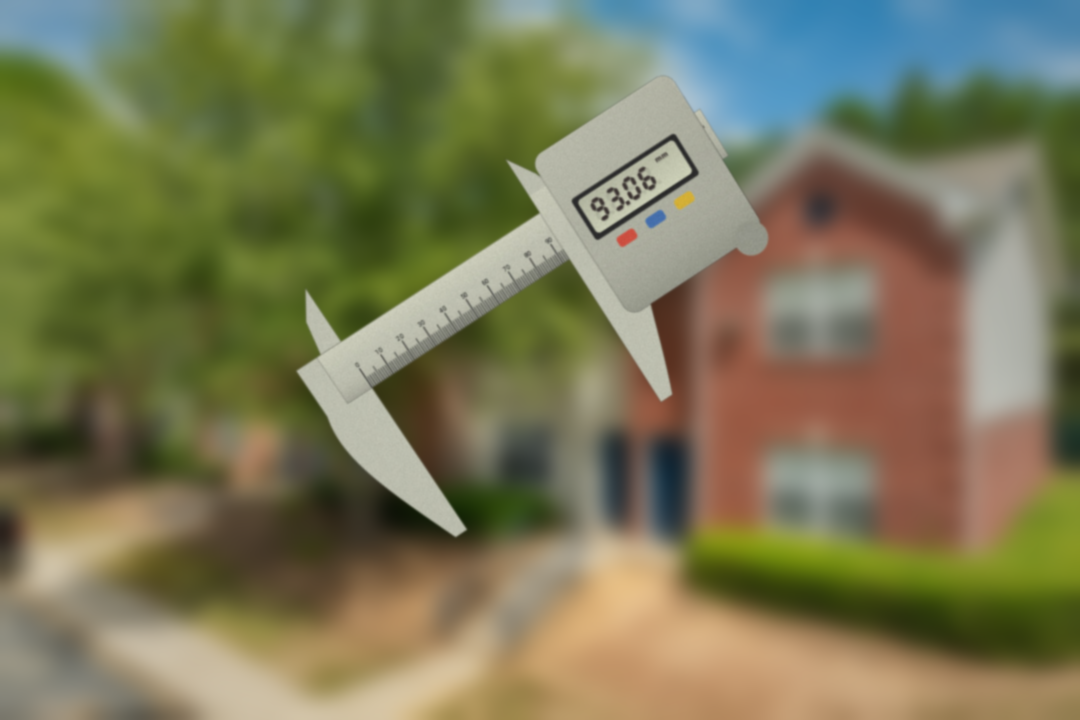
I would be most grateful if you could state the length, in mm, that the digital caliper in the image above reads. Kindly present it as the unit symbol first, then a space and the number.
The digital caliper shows mm 93.06
